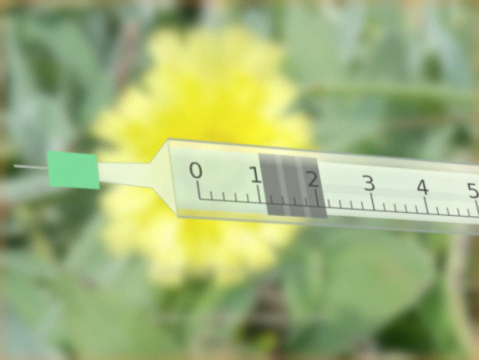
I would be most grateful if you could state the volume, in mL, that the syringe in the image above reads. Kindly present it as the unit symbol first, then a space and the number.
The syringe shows mL 1.1
